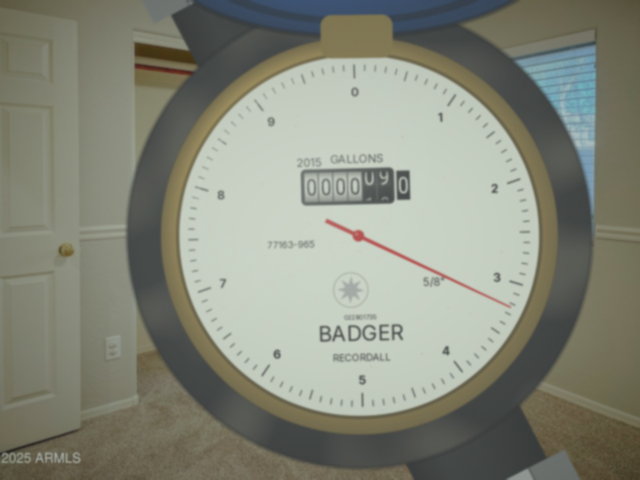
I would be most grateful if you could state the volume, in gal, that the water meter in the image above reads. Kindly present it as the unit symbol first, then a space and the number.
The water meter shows gal 93.2
